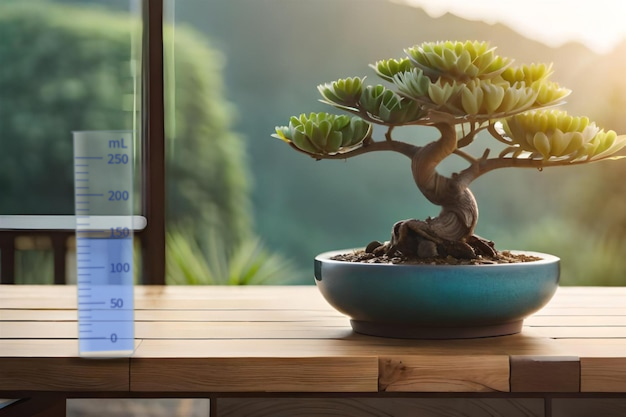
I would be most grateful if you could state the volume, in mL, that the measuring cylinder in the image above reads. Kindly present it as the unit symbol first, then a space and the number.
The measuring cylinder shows mL 140
